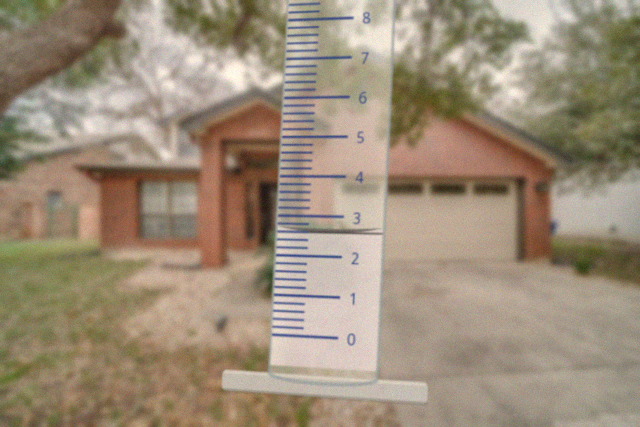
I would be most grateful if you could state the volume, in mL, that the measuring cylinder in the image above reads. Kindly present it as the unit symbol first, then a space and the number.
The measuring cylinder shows mL 2.6
